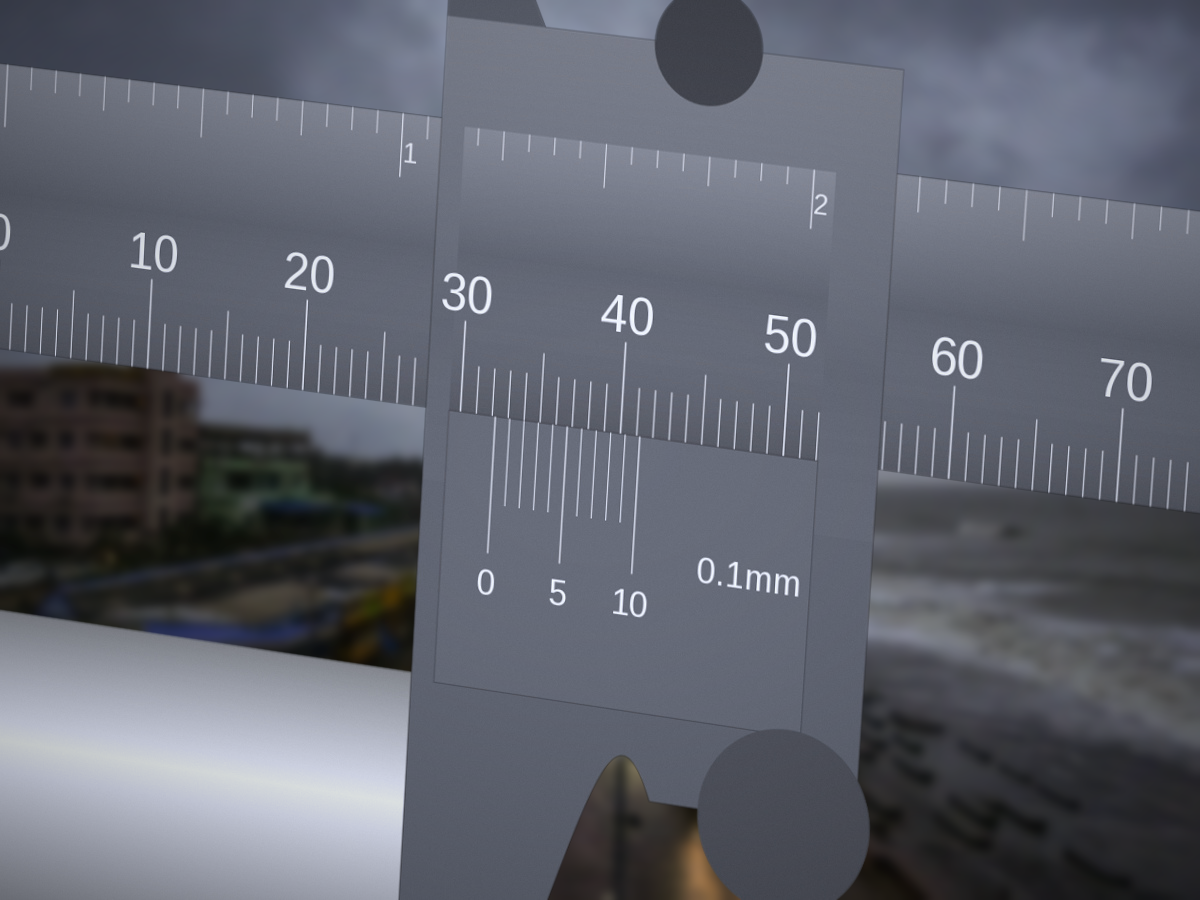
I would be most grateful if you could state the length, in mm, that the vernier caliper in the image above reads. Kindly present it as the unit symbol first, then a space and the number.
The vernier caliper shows mm 32.2
